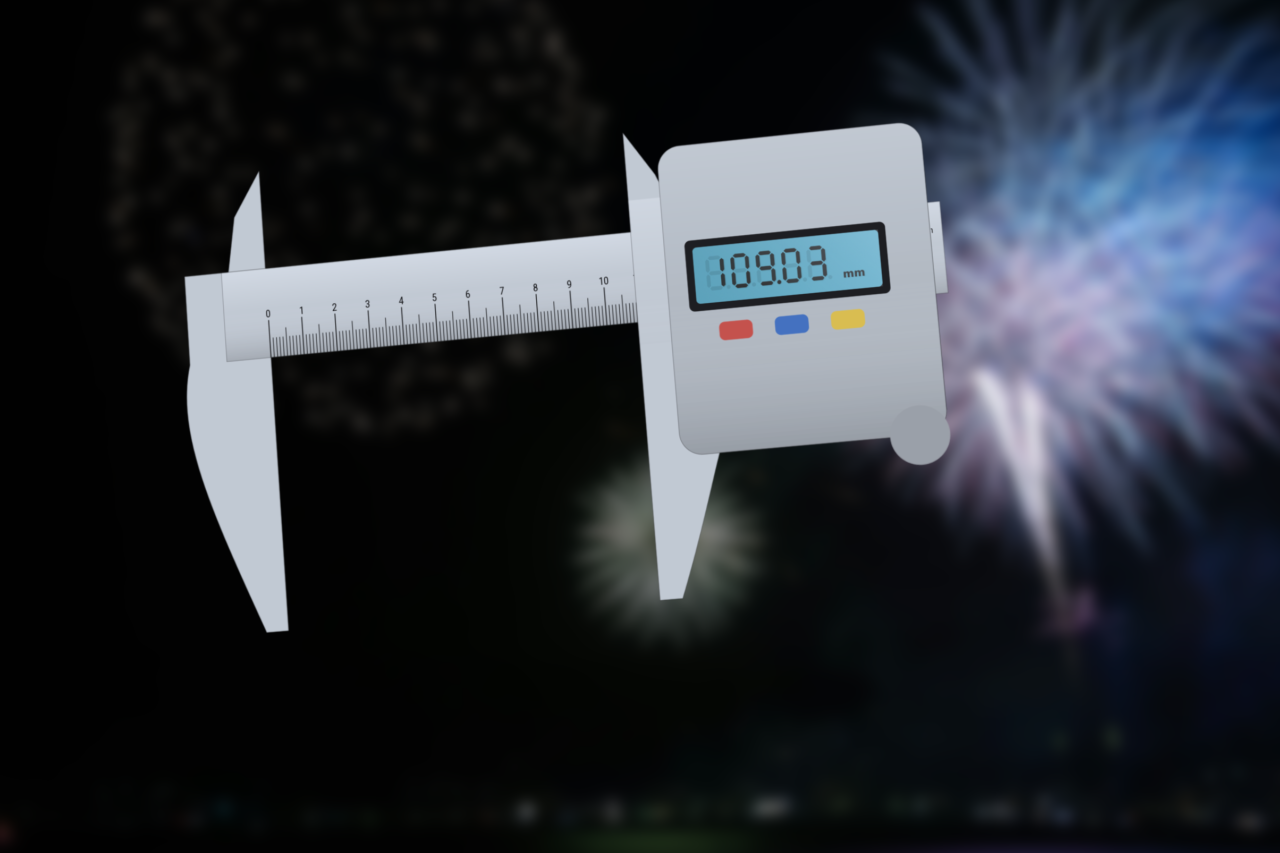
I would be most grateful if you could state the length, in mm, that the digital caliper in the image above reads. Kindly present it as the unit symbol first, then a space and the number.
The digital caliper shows mm 109.03
